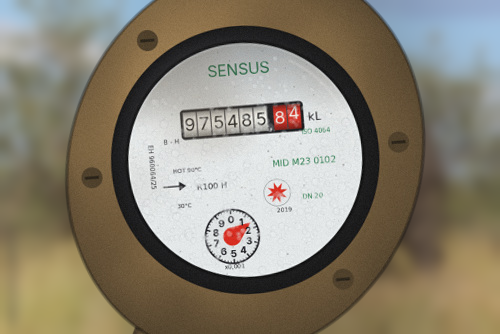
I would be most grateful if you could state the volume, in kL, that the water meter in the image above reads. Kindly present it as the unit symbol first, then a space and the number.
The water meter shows kL 975485.841
